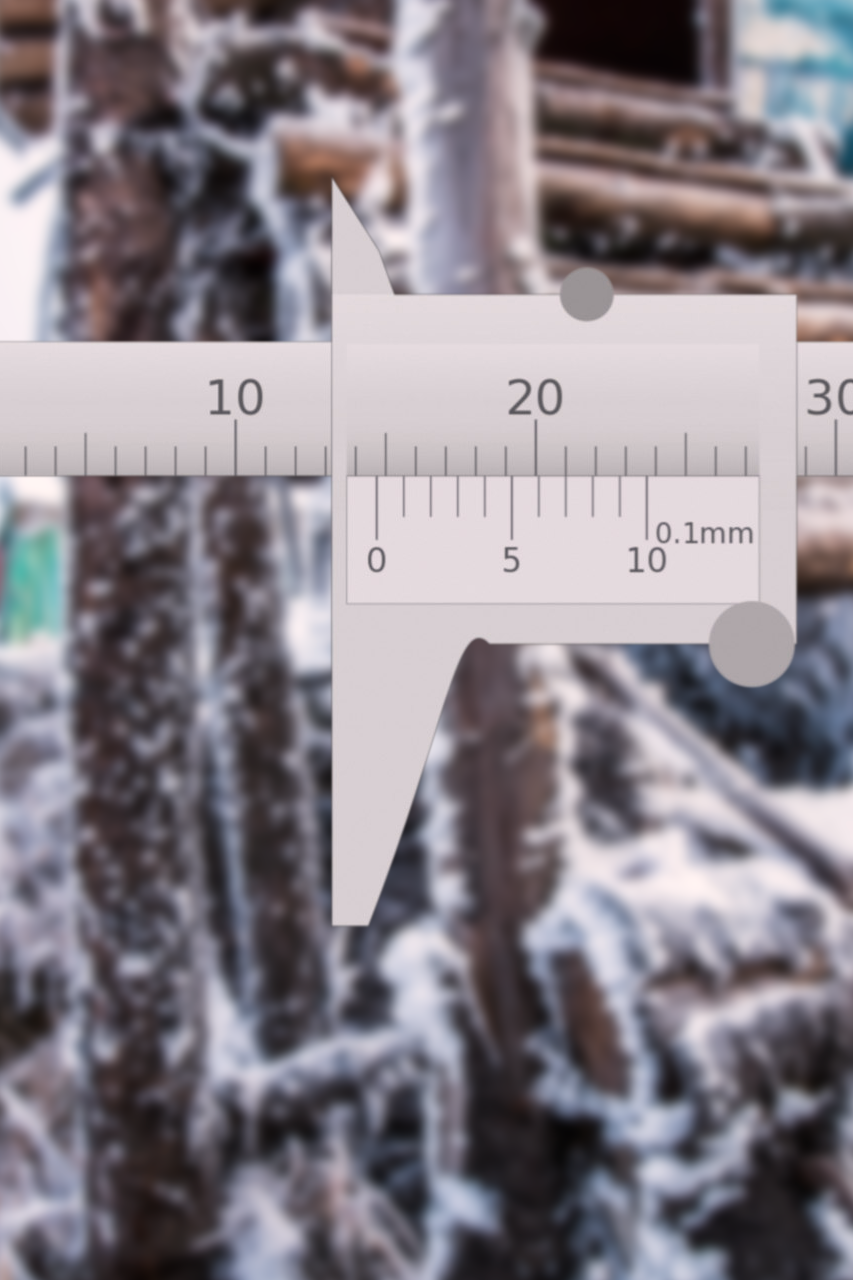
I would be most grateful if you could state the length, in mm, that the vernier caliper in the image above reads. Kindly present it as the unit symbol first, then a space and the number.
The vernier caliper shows mm 14.7
